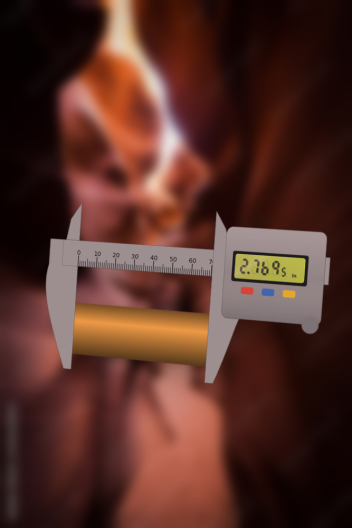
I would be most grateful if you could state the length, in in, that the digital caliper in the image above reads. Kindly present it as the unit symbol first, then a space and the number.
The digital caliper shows in 2.7695
